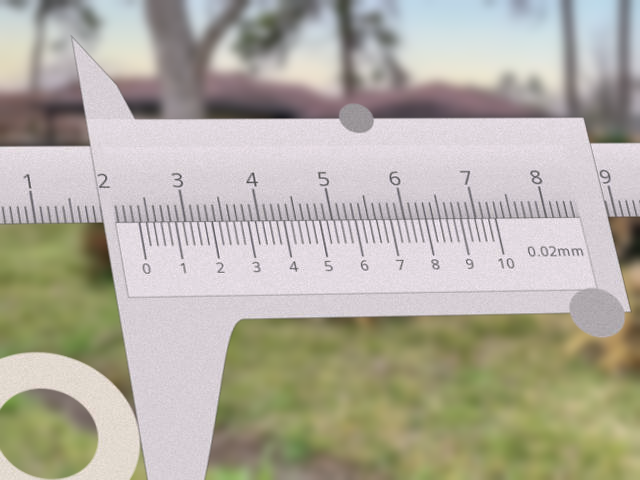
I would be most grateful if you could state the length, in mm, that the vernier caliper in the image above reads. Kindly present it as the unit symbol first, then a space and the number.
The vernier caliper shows mm 23.8
